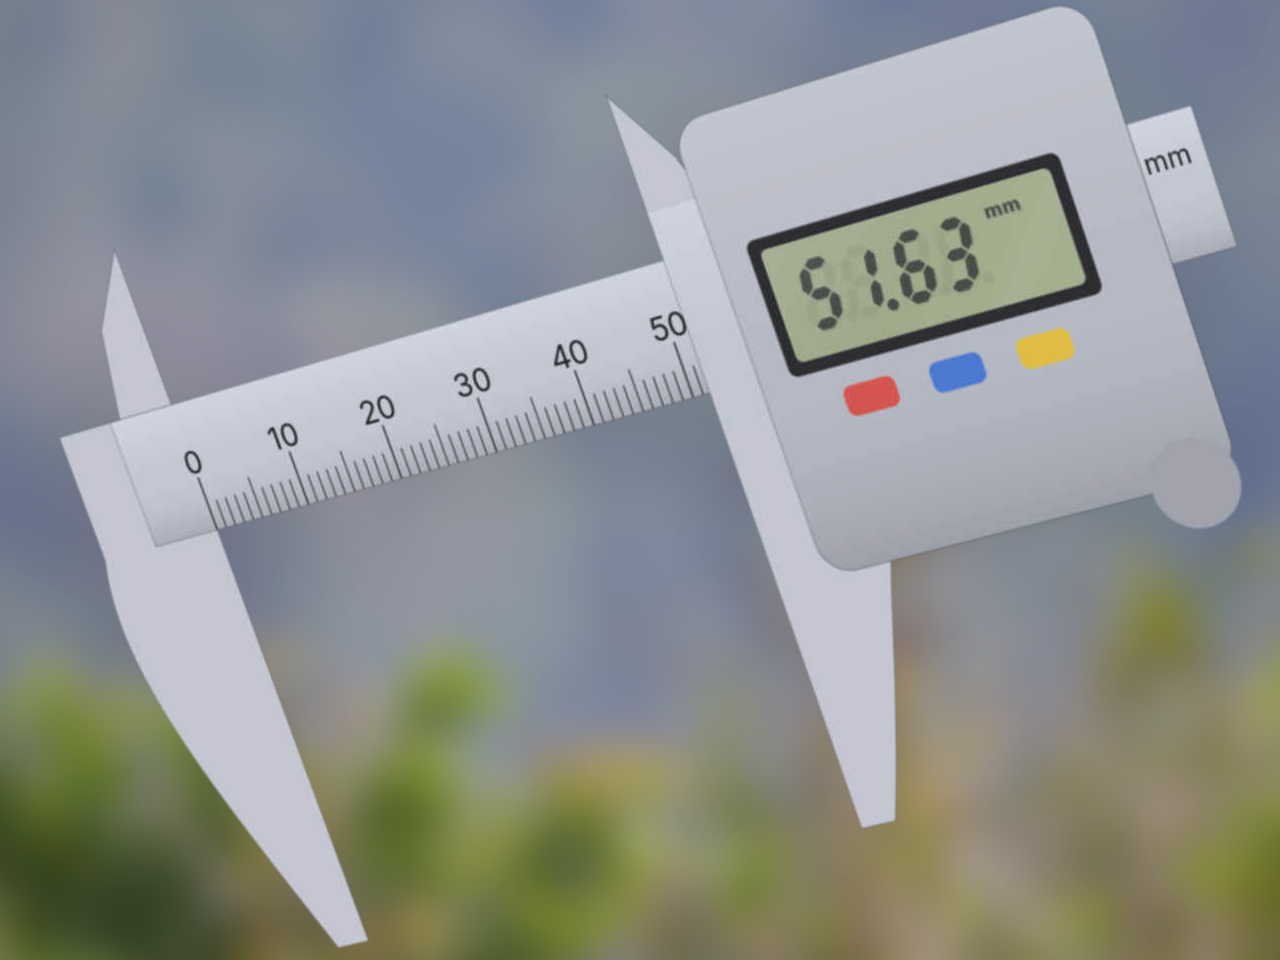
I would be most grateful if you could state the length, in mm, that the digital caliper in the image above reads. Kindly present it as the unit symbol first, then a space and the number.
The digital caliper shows mm 51.63
